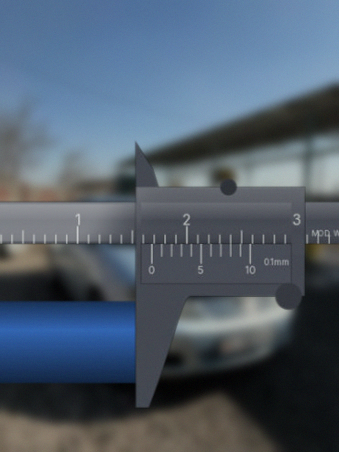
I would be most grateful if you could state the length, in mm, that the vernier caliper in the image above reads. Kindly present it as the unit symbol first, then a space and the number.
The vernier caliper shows mm 16.8
